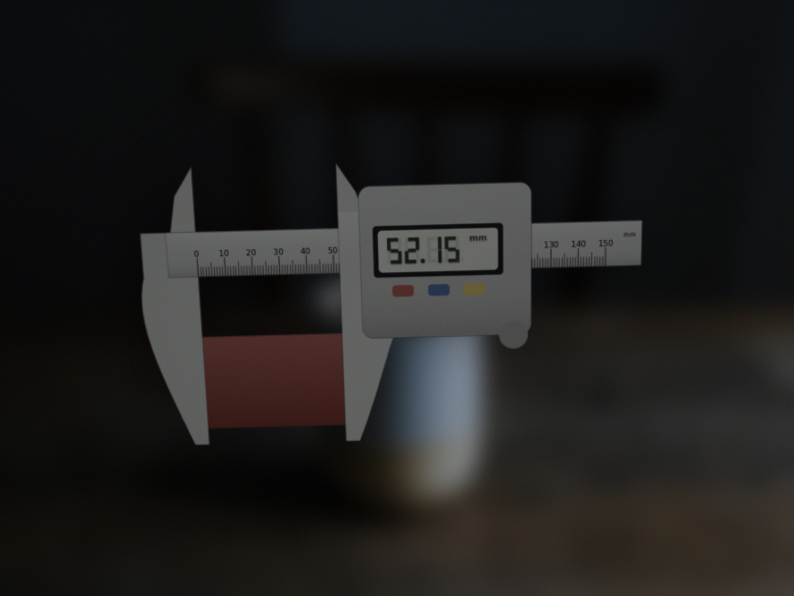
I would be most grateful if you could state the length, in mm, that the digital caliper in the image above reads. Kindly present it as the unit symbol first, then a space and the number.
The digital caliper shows mm 52.15
